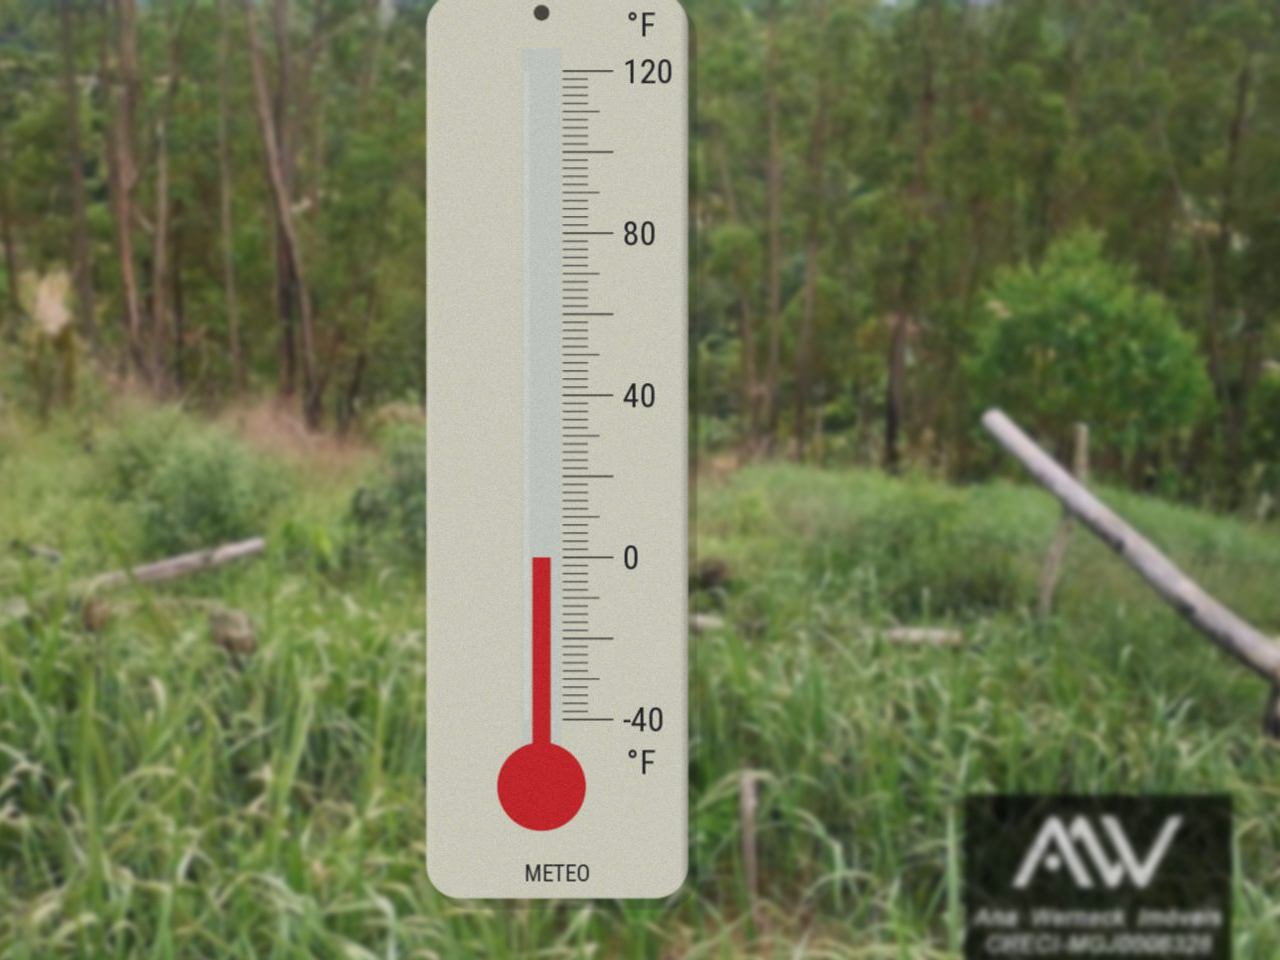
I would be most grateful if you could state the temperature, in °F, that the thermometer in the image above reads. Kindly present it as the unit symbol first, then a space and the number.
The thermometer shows °F 0
